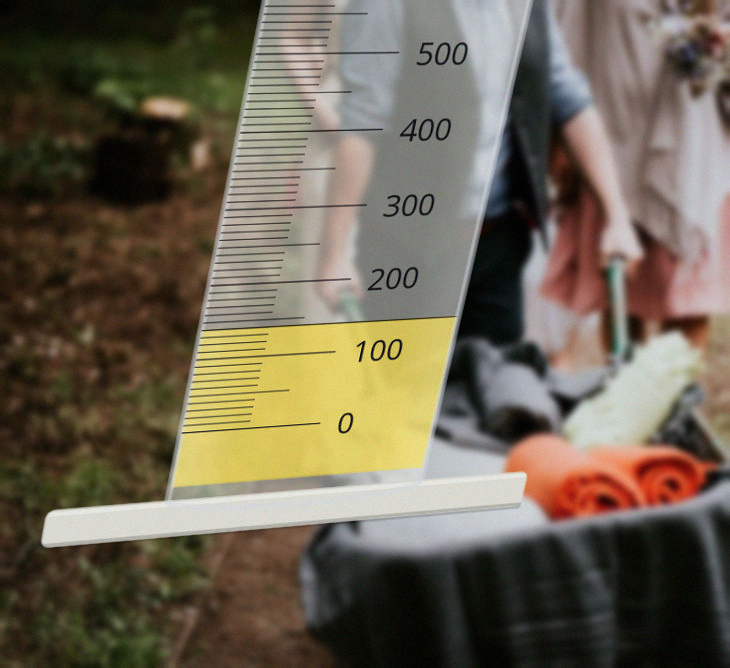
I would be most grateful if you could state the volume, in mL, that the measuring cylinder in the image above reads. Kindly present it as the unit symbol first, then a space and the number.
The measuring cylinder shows mL 140
